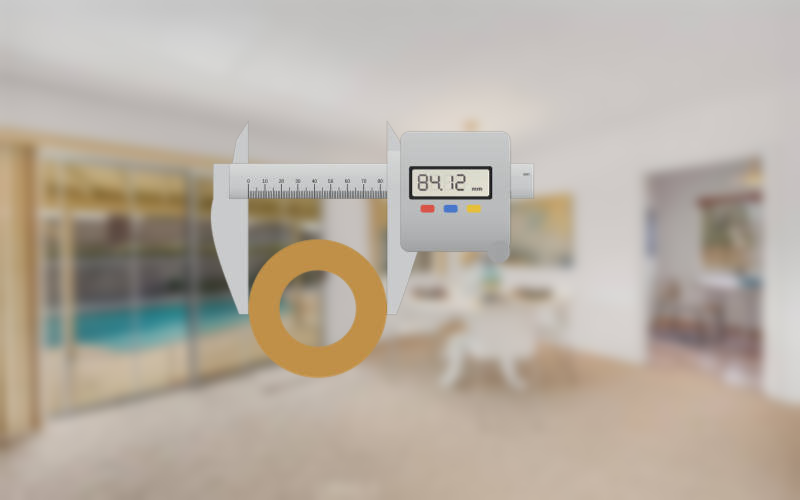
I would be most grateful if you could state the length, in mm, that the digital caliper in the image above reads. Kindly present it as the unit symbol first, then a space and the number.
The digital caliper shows mm 84.12
